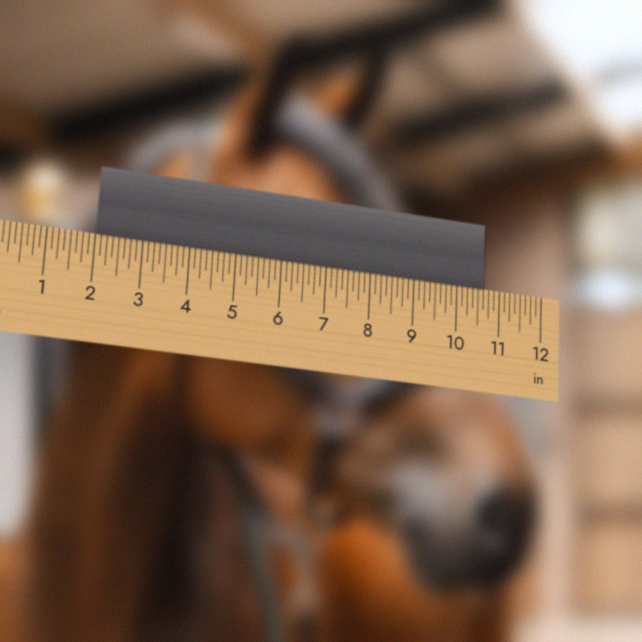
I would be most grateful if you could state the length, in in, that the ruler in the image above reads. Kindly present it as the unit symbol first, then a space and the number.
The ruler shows in 8.625
